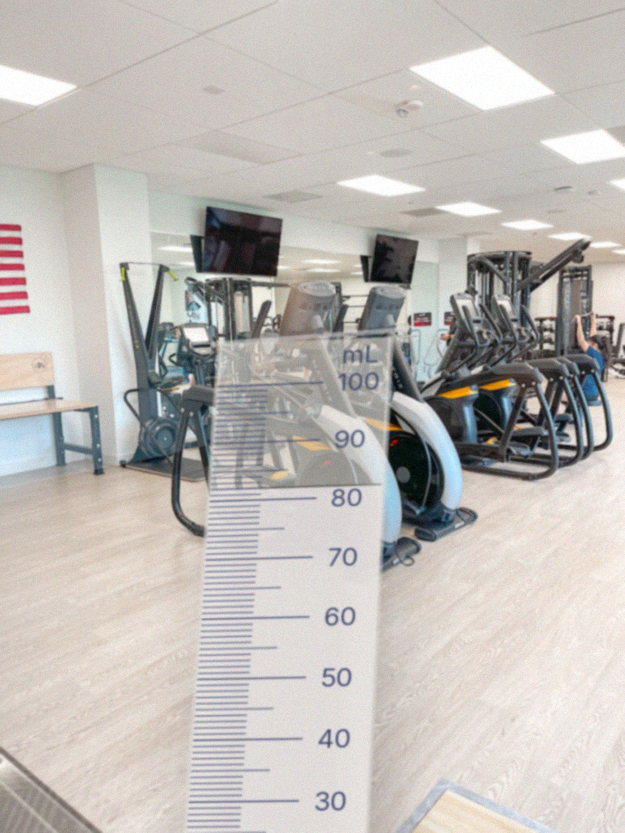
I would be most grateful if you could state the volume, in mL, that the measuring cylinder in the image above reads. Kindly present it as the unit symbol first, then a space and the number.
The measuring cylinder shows mL 82
